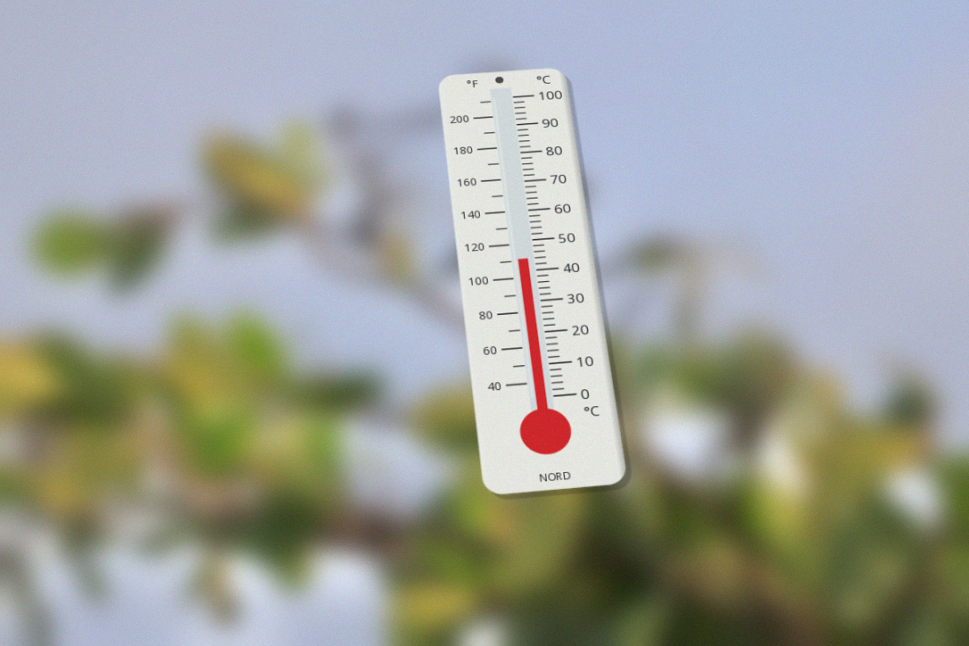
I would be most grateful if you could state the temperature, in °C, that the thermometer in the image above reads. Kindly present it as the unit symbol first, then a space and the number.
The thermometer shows °C 44
